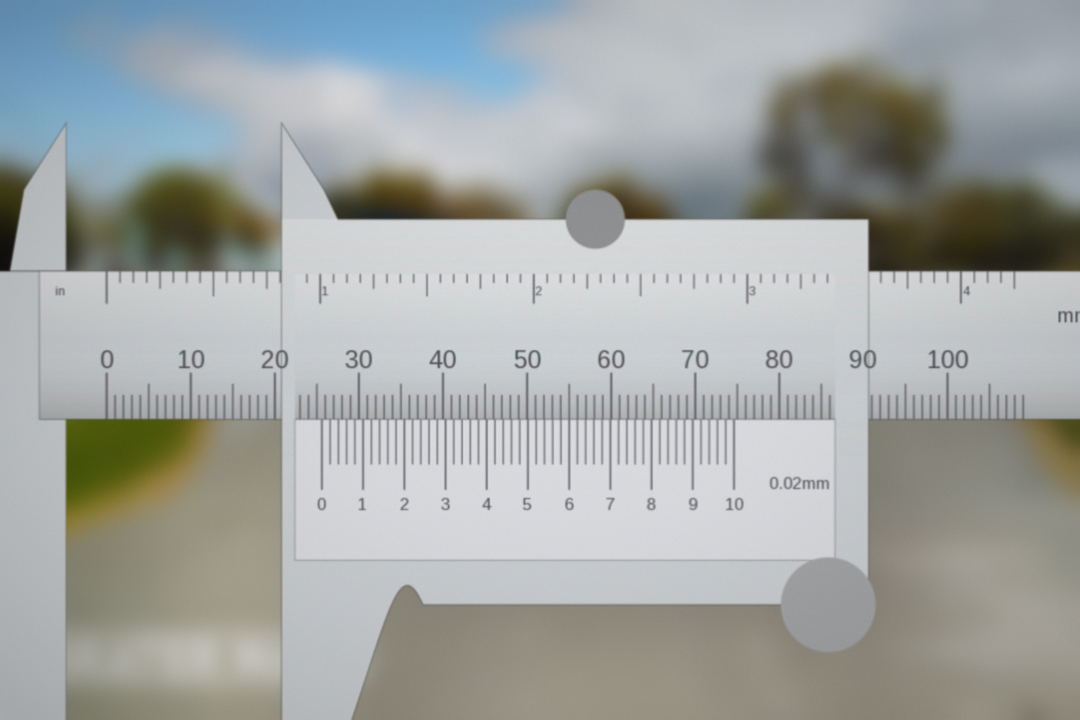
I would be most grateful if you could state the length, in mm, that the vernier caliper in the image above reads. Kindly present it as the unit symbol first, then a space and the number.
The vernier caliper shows mm 25.6
